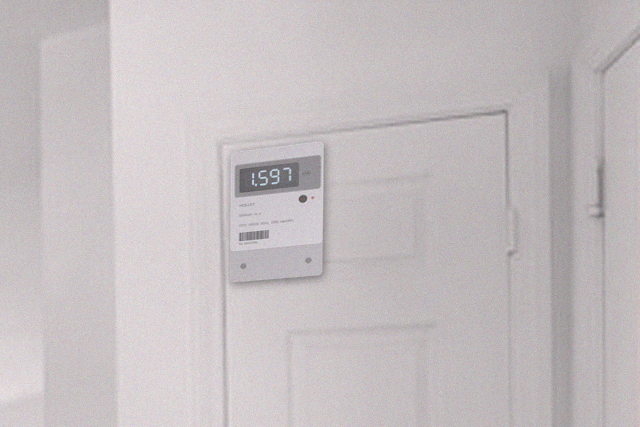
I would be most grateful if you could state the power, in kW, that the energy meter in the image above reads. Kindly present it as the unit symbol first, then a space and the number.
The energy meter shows kW 1.597
